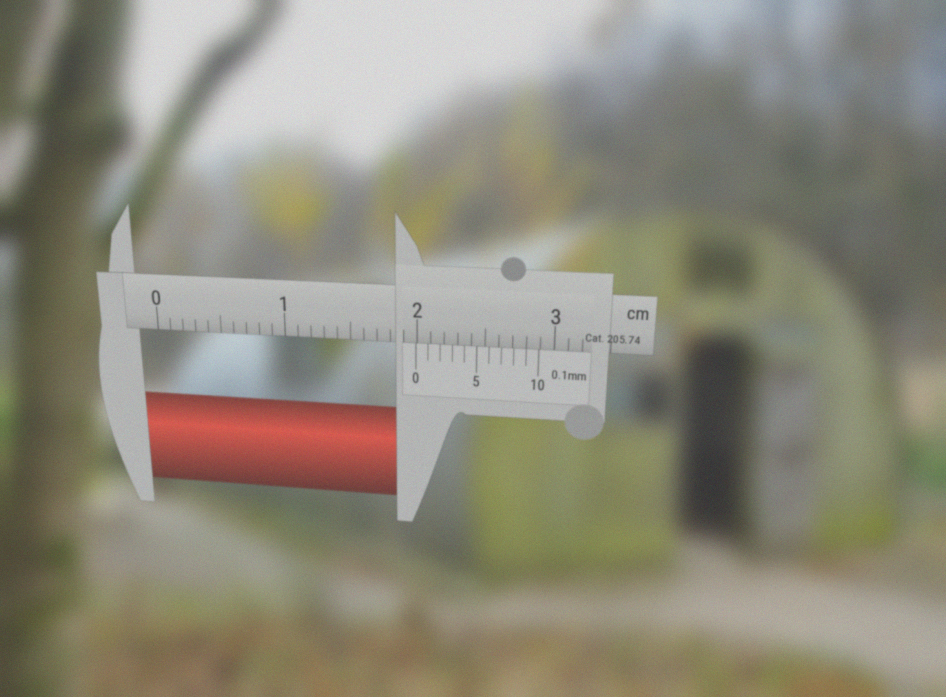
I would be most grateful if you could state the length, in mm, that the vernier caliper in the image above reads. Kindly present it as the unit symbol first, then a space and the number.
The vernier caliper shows mm 19.9
